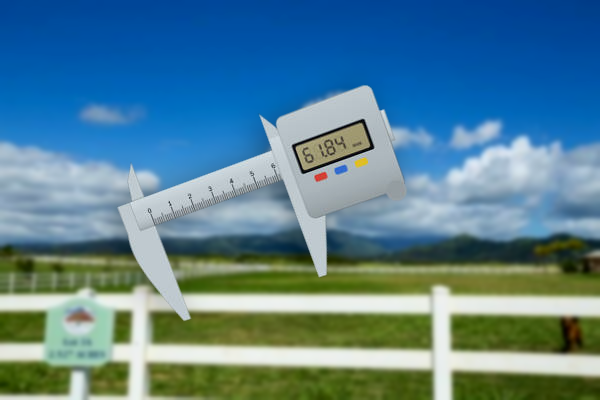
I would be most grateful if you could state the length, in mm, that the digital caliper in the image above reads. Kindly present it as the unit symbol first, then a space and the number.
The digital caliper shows mm 61.84
